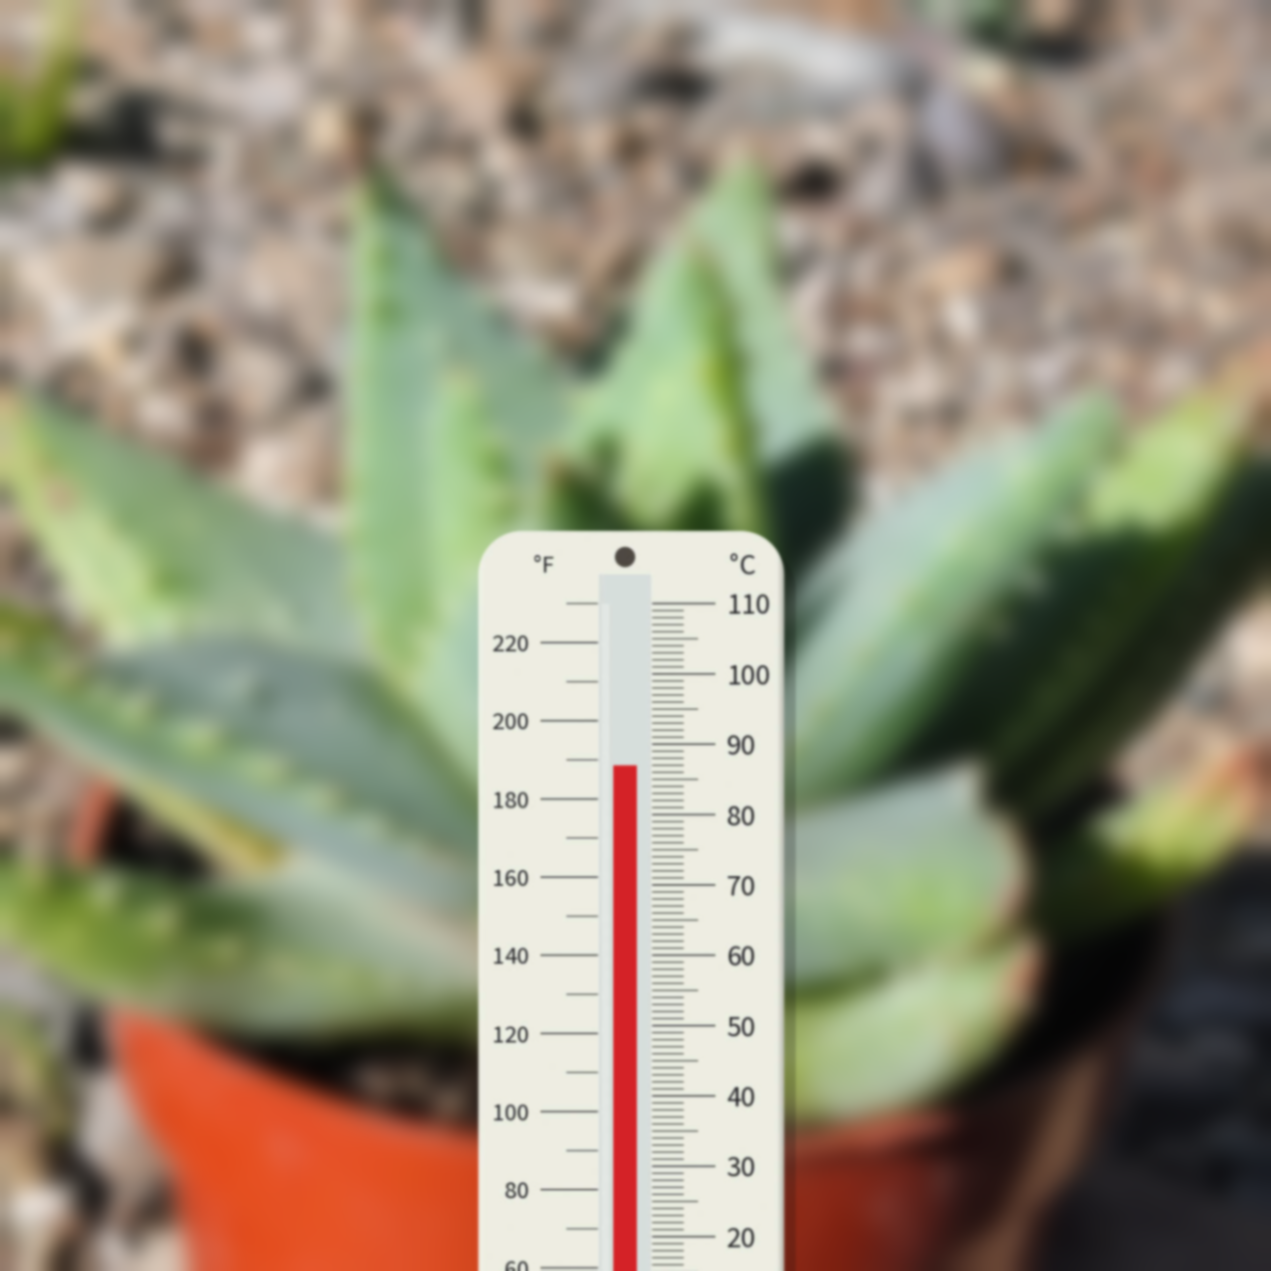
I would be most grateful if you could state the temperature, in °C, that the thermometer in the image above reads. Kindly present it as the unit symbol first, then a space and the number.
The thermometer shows °C 87
